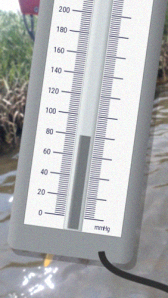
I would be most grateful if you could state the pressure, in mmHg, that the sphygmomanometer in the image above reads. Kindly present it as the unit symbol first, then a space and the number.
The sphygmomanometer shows mmHg 80
